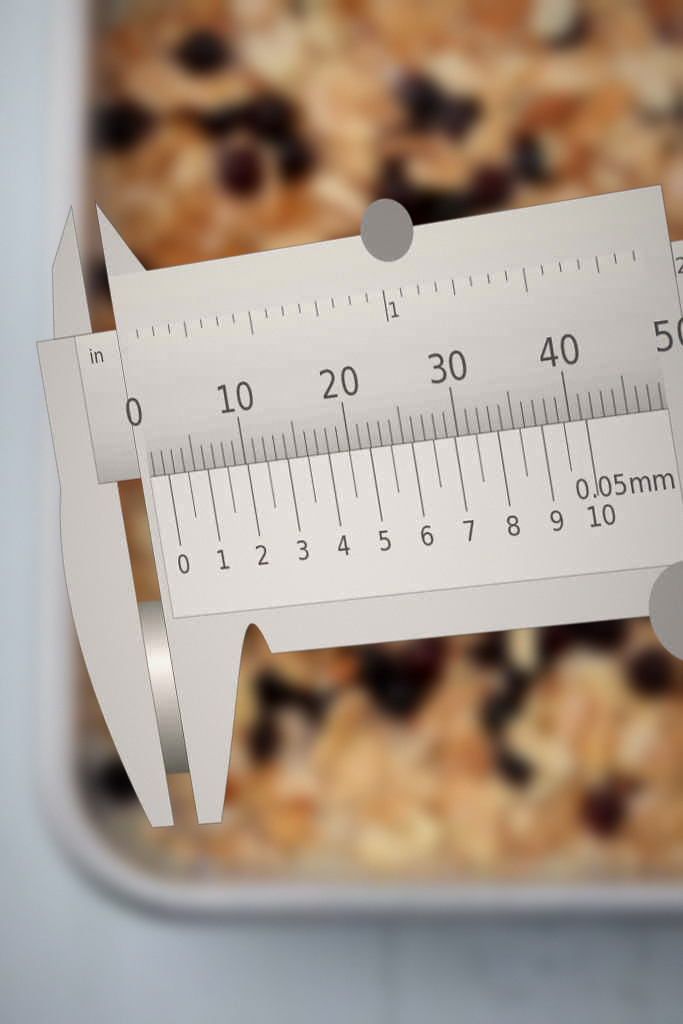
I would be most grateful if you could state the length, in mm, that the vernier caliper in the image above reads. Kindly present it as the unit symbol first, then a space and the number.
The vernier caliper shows mm 2.4
